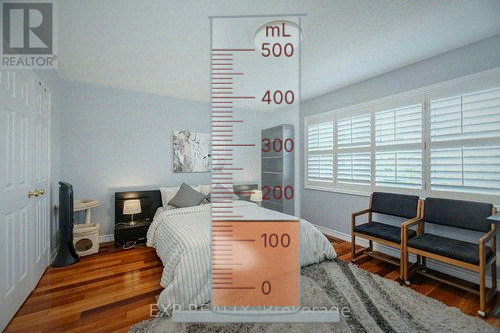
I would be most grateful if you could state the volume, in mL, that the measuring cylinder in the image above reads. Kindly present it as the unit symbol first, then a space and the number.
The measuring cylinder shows mL 140
